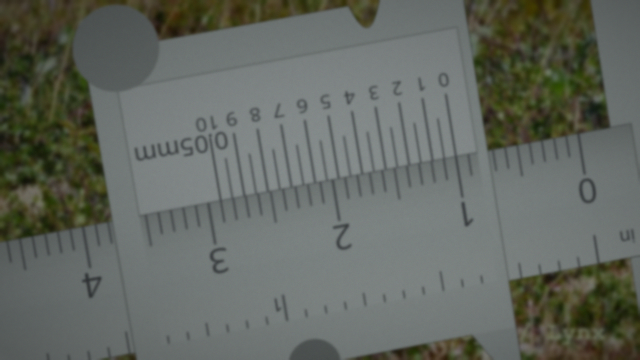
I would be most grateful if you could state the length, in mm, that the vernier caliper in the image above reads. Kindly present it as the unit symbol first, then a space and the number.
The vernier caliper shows mm 10.0
